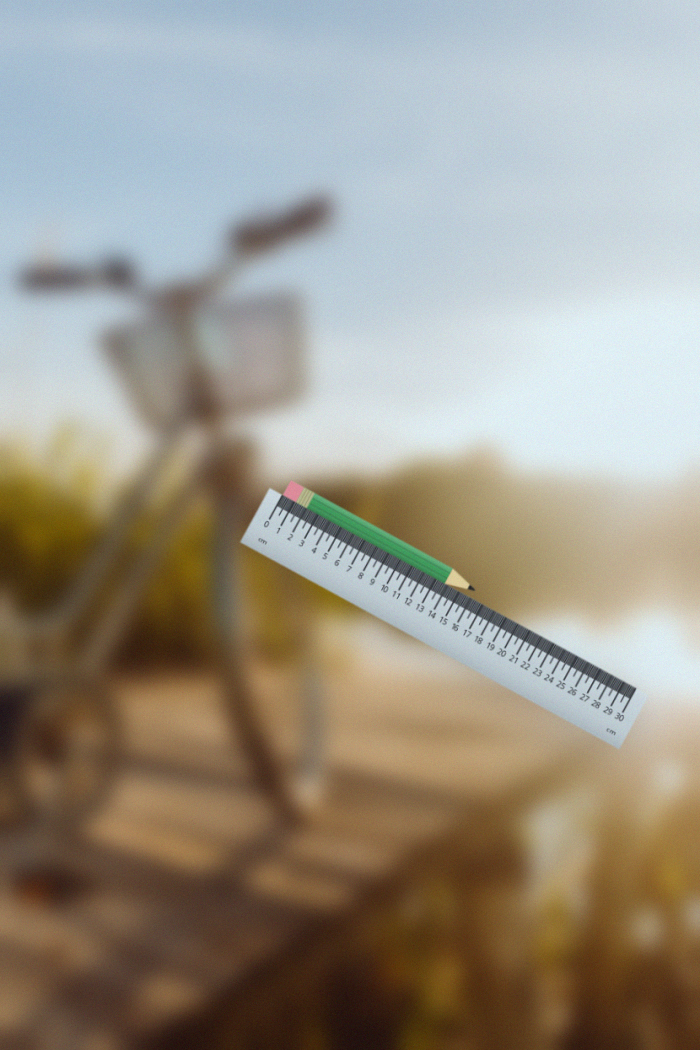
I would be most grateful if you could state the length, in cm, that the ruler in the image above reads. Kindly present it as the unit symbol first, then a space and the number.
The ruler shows cm 16
